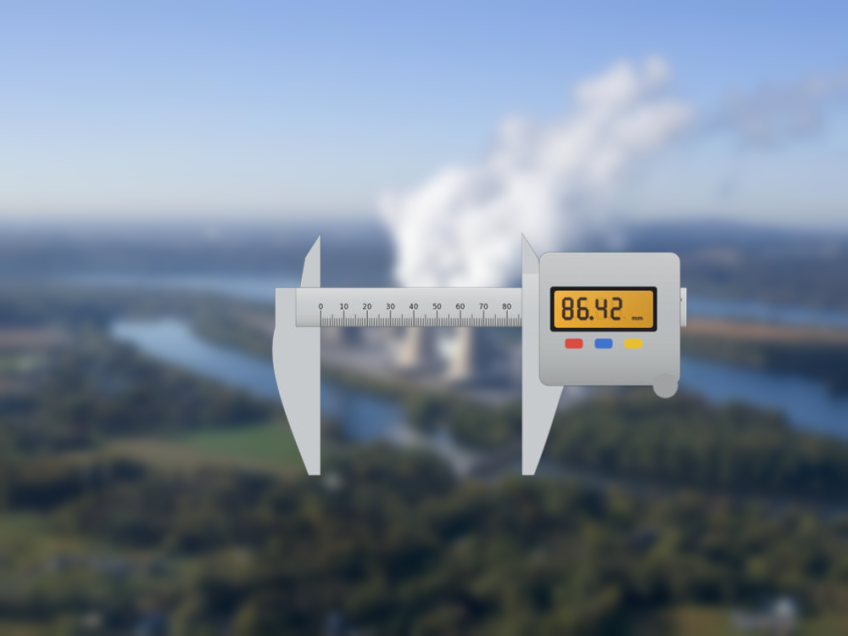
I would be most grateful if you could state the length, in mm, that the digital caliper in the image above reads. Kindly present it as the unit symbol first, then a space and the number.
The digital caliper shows mm 86.42
